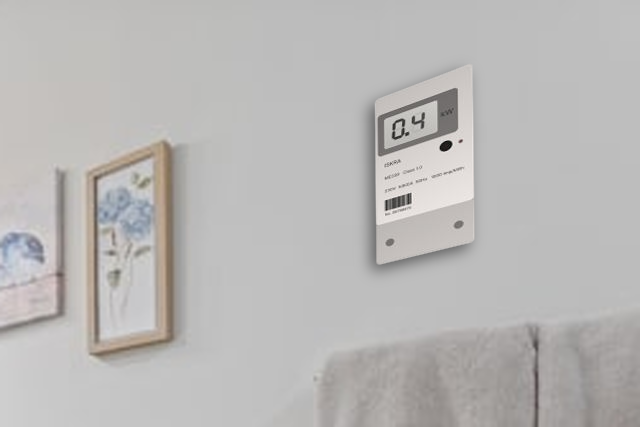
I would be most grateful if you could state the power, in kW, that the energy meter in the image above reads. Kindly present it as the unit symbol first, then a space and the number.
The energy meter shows kW 0.4
